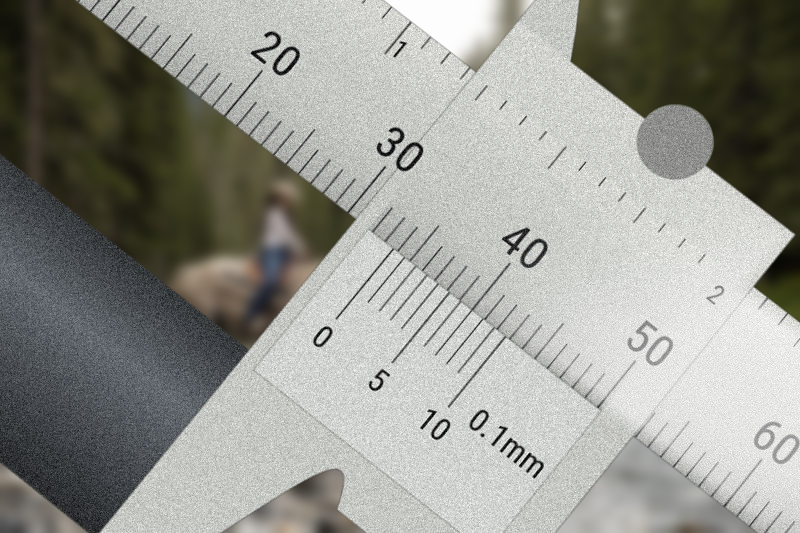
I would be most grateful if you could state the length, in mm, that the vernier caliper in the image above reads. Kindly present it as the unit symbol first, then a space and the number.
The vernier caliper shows mm 33.7
